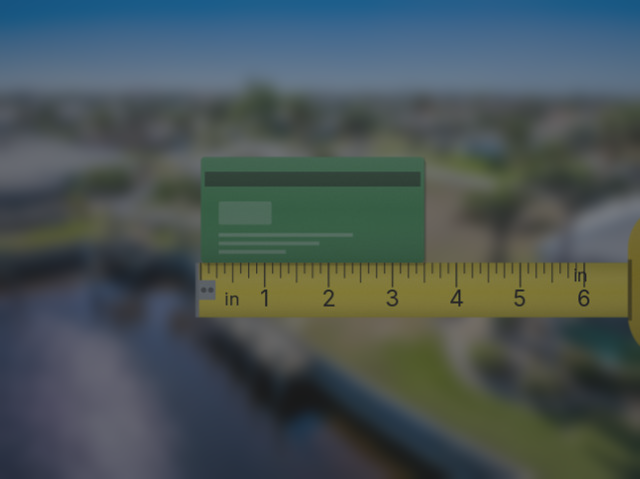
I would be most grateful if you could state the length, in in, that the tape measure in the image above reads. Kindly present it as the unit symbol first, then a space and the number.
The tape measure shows in 3.5
